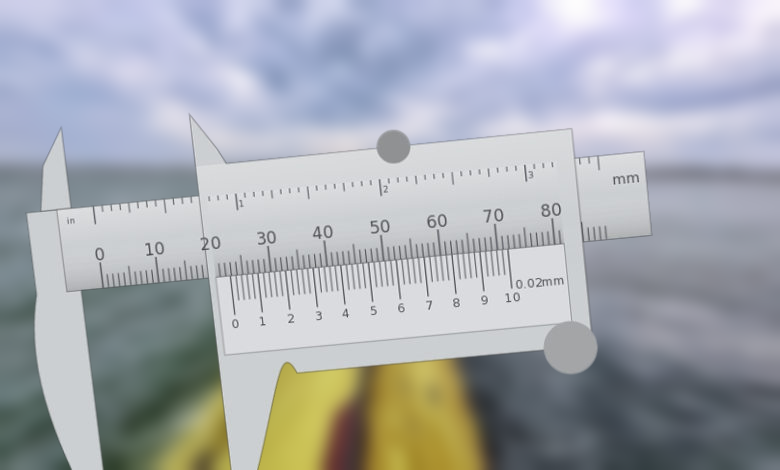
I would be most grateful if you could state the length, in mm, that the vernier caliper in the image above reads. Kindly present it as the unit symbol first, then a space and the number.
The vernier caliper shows mm 22.8
